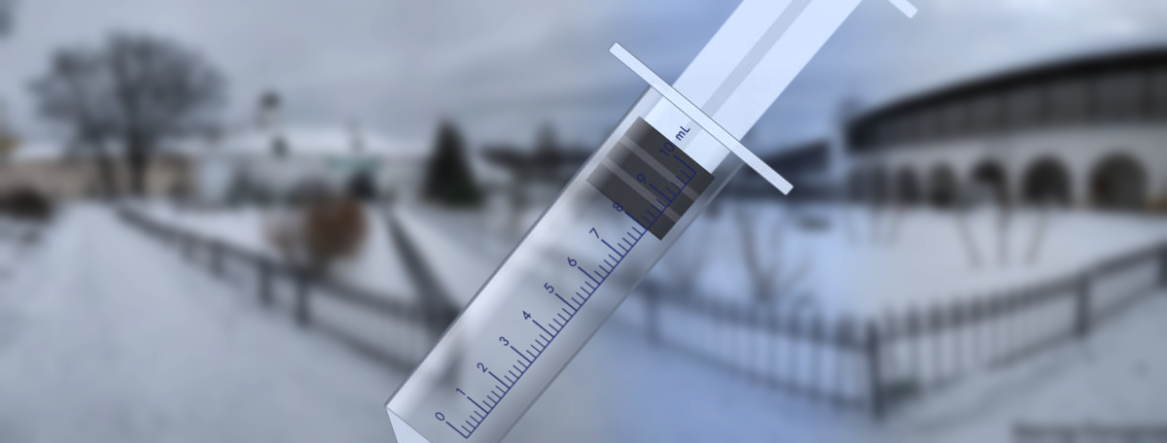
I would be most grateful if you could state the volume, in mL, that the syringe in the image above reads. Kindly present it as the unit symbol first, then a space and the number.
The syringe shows mL 8
